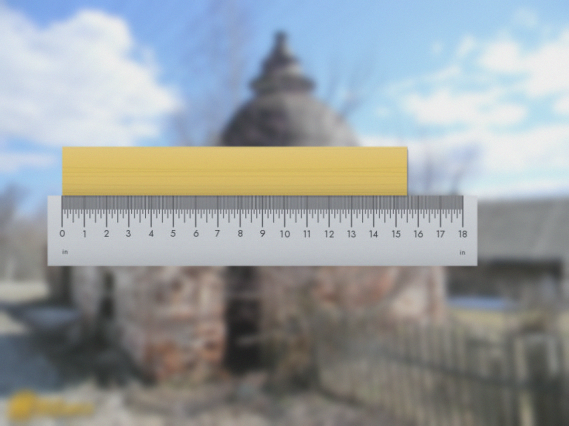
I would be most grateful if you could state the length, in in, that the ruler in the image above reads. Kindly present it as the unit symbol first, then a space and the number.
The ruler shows in 15.5
